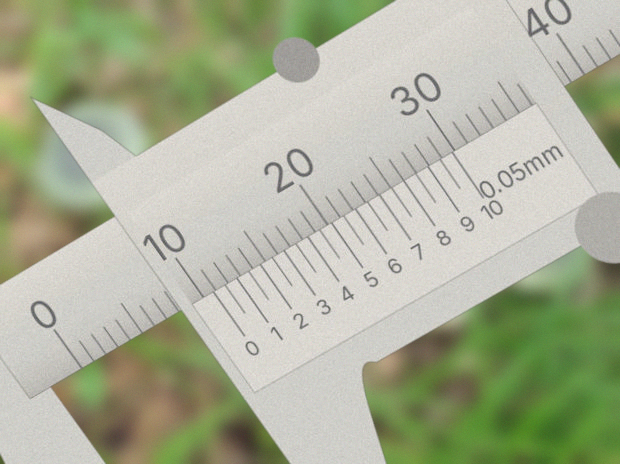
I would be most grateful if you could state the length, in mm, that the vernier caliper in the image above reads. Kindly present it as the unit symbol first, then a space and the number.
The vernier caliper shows mm 10.8
